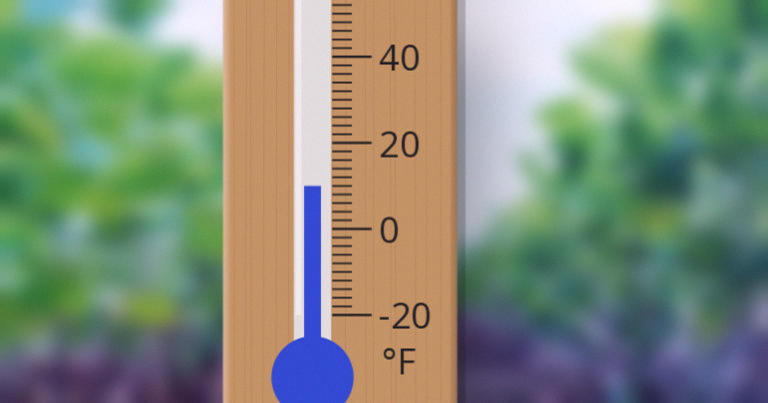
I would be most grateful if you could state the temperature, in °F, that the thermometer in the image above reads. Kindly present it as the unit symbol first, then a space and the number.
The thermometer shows °F 10
